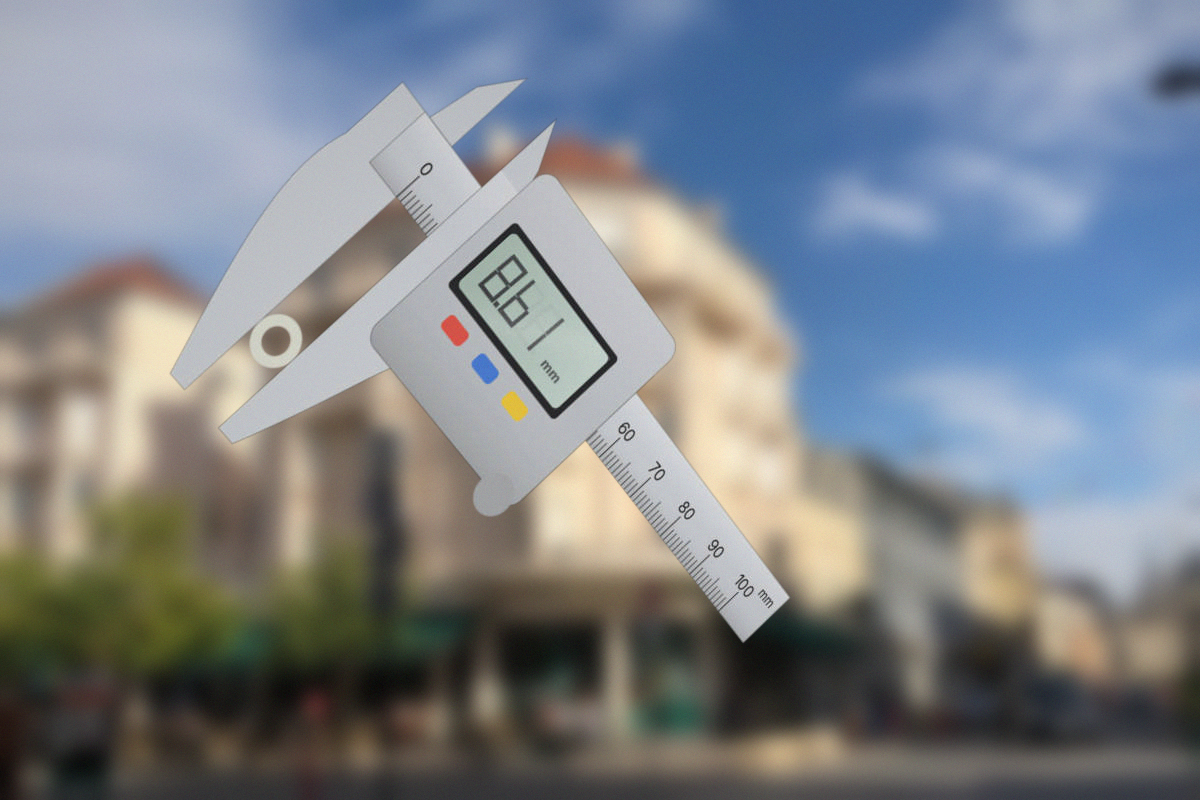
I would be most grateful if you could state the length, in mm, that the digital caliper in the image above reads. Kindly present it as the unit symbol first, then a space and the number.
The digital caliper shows mm 8.61
